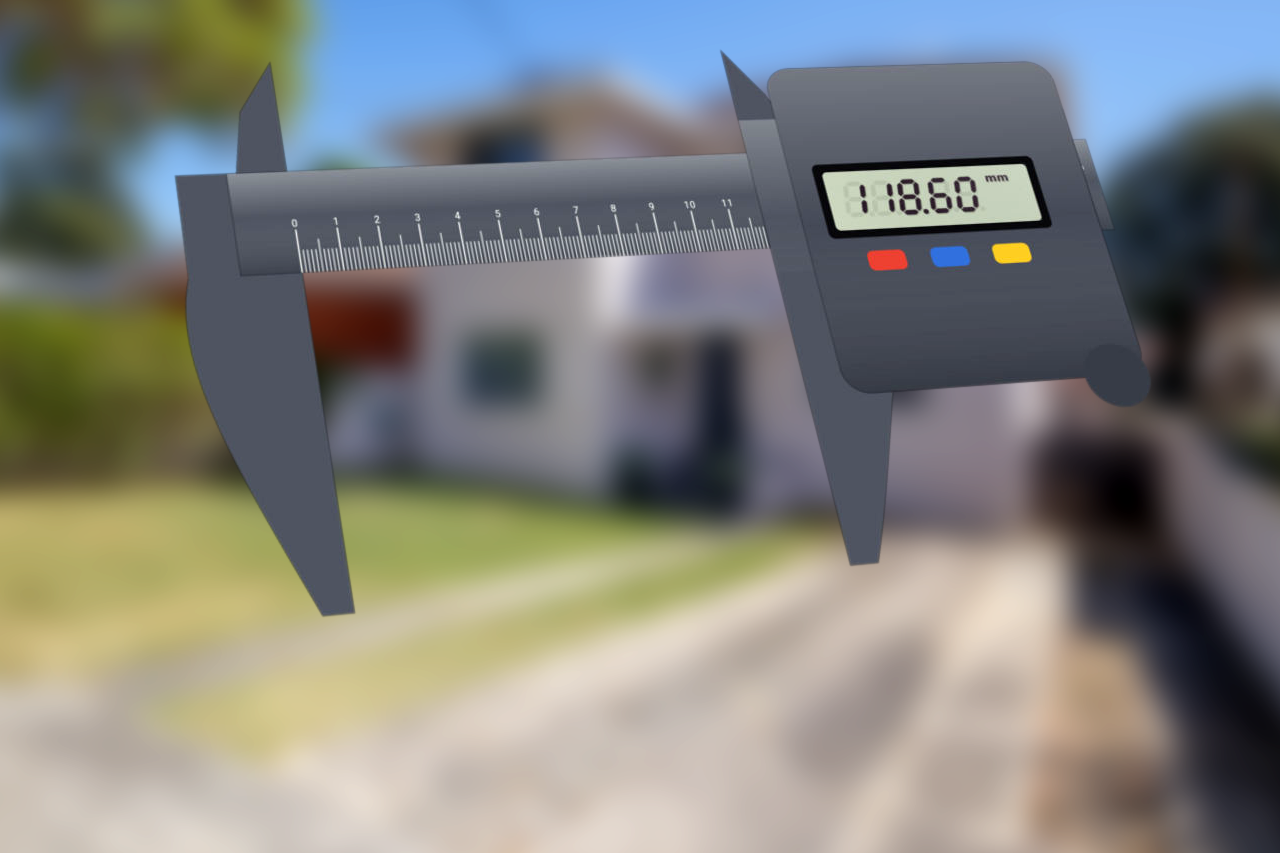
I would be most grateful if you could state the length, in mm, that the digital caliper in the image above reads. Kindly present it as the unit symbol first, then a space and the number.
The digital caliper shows mm 118.60
